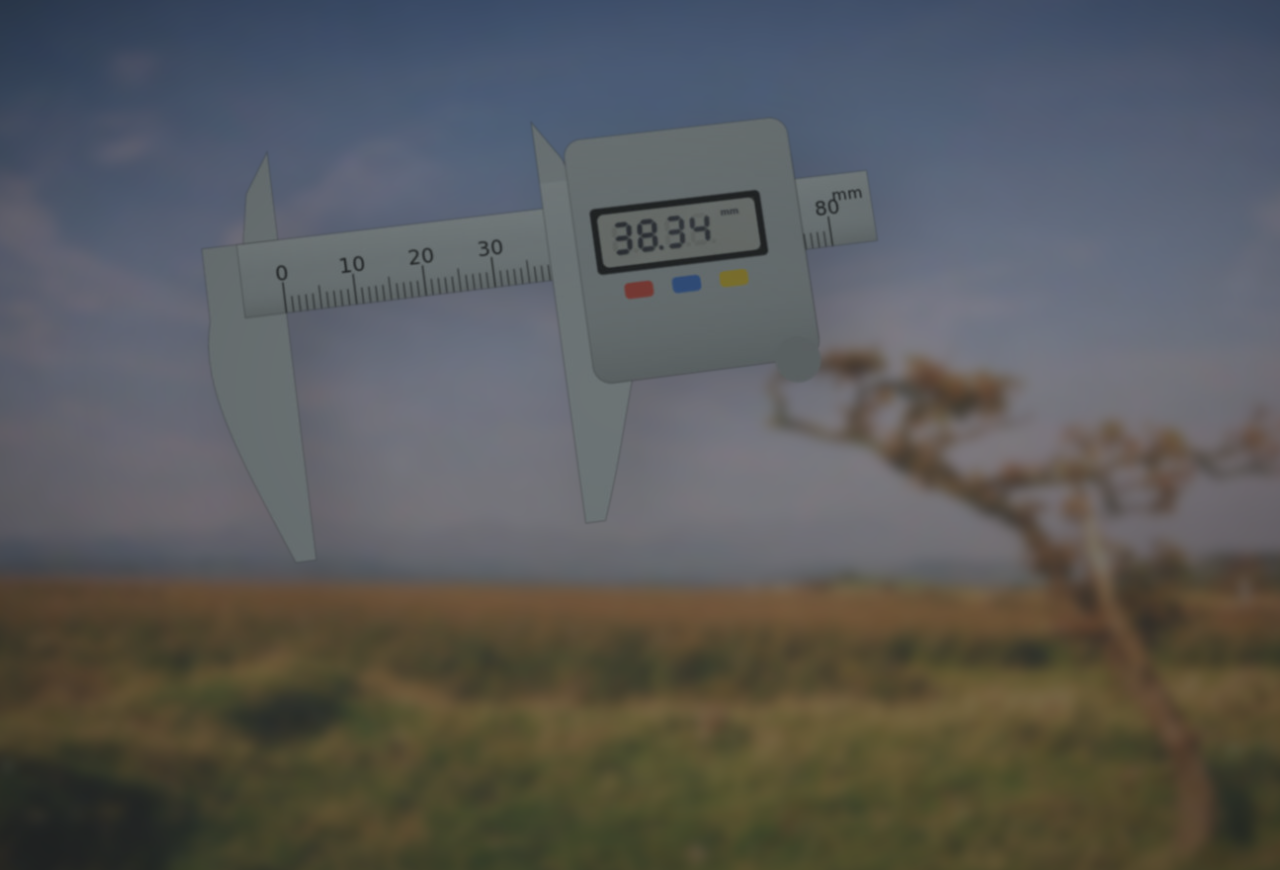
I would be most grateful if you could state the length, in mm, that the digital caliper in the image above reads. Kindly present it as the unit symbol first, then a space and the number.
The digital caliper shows mm 38.34
